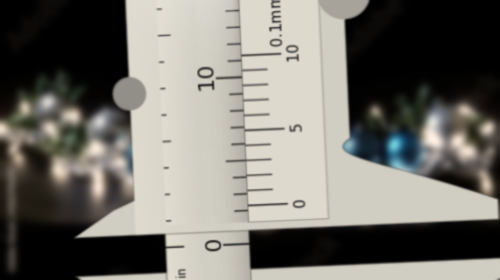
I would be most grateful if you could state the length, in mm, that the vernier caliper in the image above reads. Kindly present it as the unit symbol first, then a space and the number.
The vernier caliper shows mm 2.3
